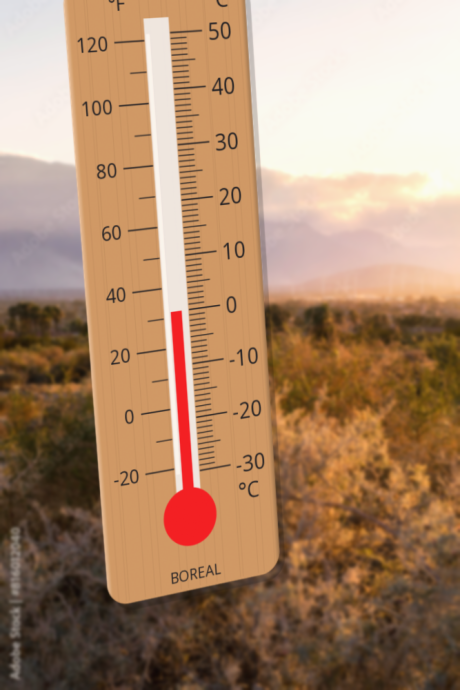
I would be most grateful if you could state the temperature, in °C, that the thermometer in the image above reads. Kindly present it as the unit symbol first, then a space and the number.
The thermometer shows °C 0
